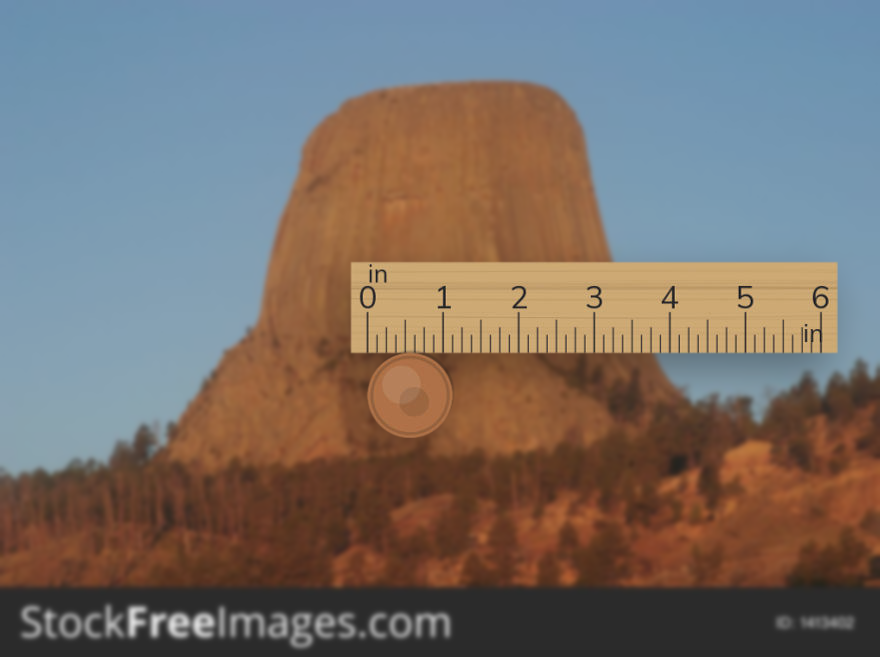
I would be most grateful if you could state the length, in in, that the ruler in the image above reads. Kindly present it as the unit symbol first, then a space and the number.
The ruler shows in 1.125
